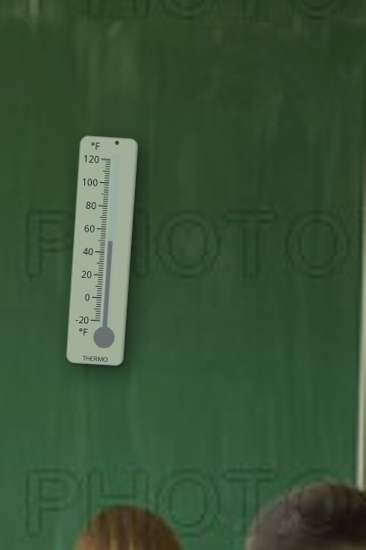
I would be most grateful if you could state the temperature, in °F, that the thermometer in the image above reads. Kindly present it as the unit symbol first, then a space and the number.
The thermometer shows °F 50
